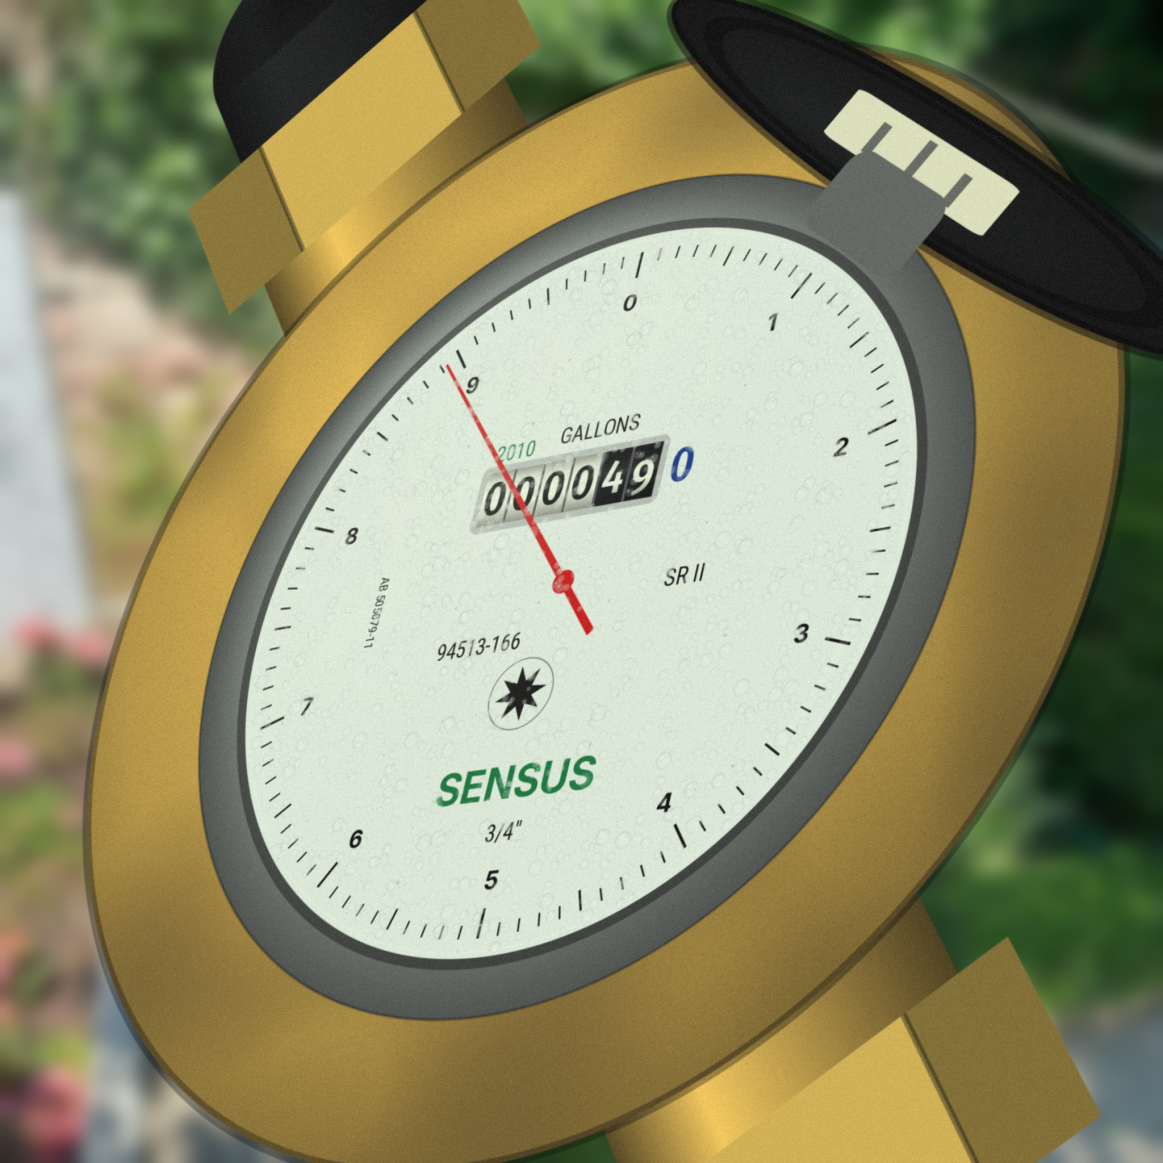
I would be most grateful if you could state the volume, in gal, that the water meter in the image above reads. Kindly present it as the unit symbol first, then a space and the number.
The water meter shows gal 488.9
